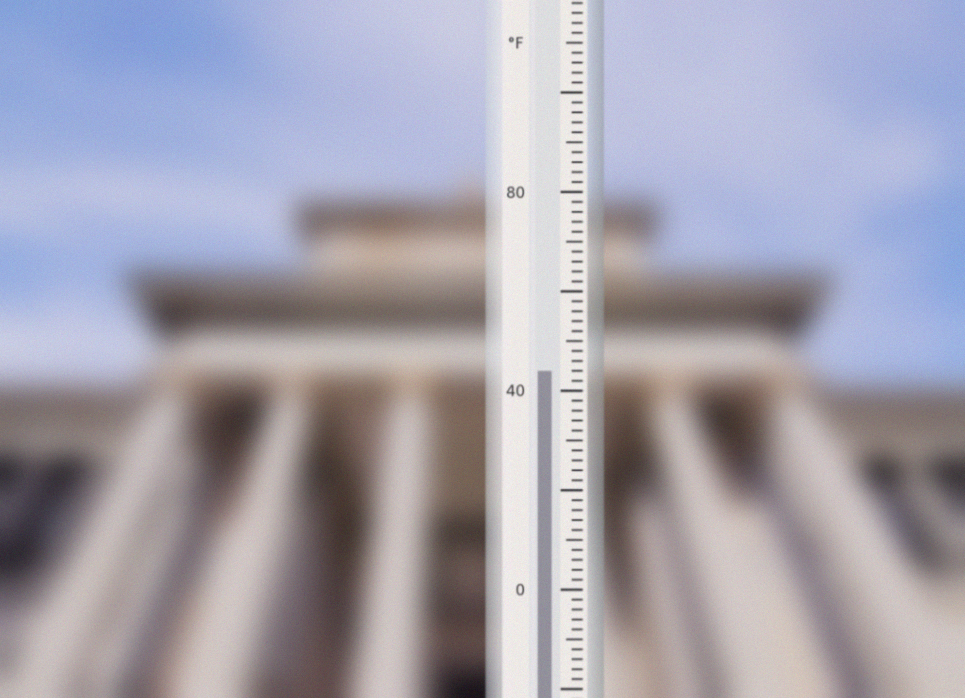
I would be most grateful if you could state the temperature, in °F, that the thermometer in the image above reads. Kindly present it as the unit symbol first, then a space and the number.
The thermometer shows °F 44
